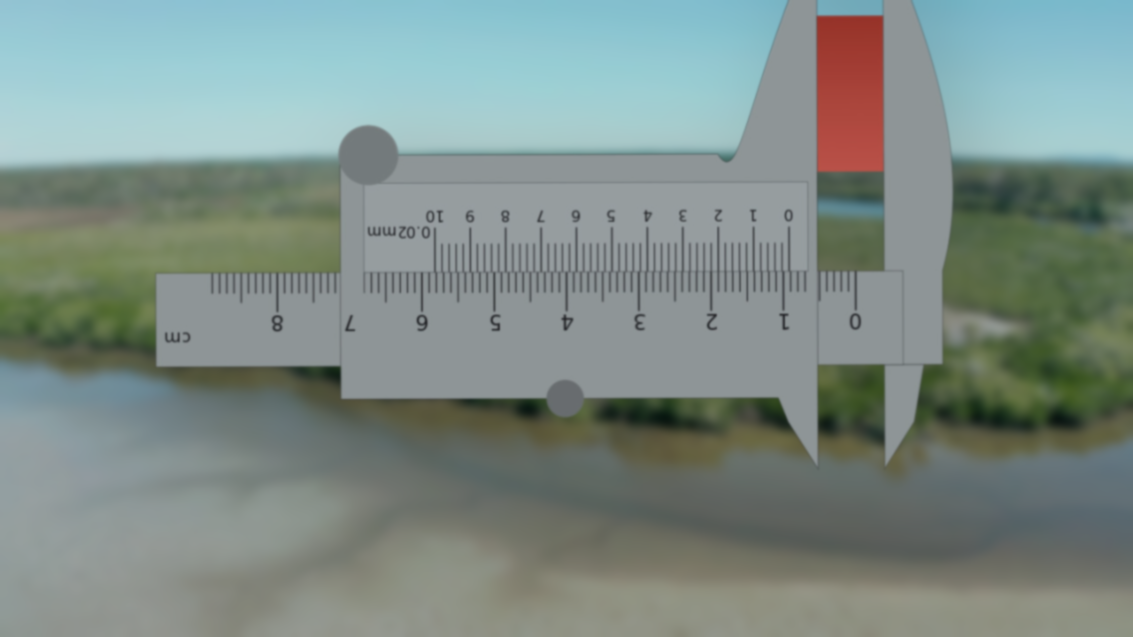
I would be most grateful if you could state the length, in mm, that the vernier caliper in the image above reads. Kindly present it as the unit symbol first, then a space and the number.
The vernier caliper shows mm 9.2
